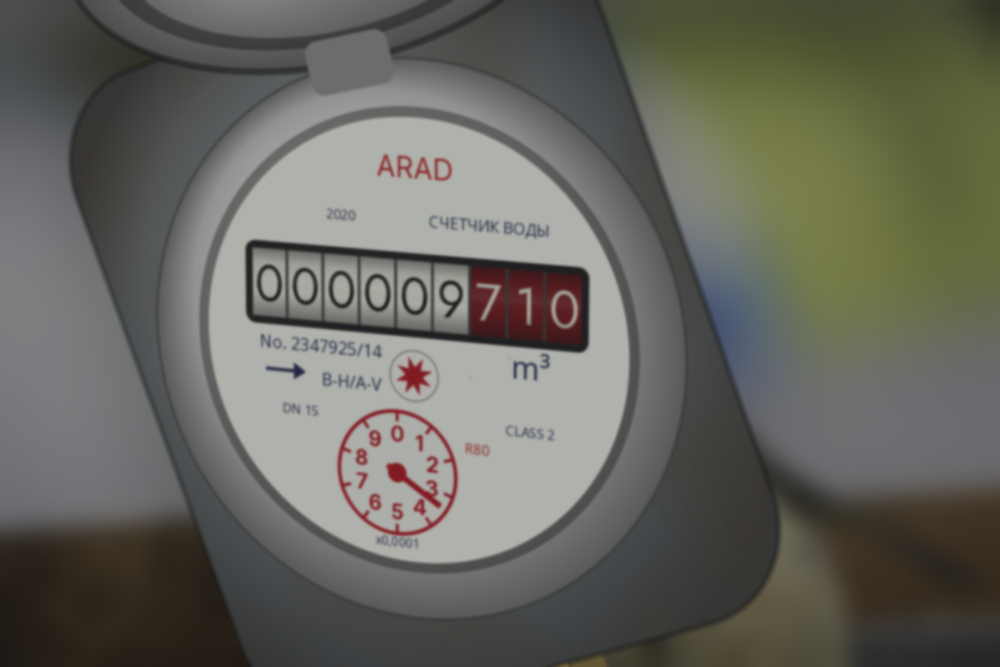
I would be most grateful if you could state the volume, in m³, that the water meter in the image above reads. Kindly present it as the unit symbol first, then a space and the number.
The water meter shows m³ 9.7103
